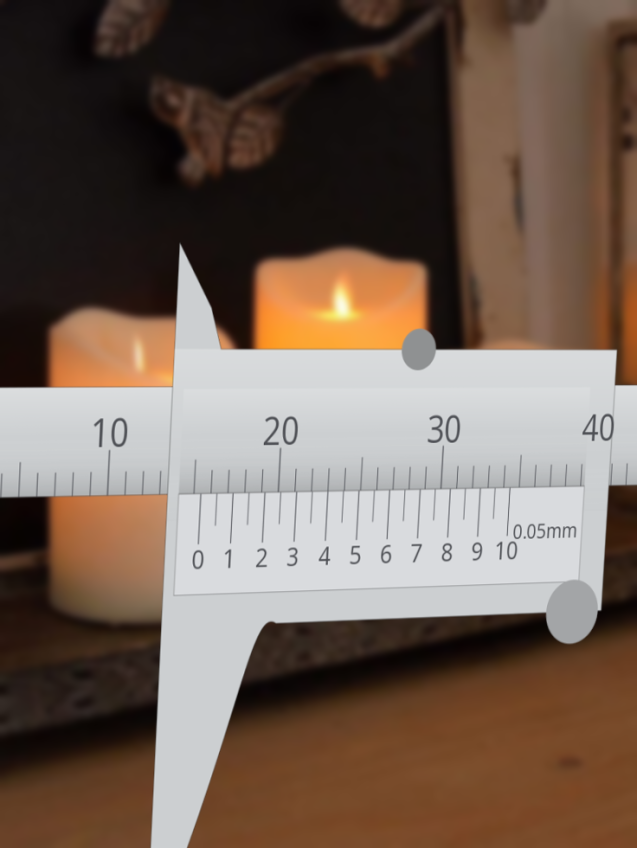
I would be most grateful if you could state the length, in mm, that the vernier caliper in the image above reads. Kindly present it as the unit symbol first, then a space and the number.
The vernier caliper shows mm 15.4
